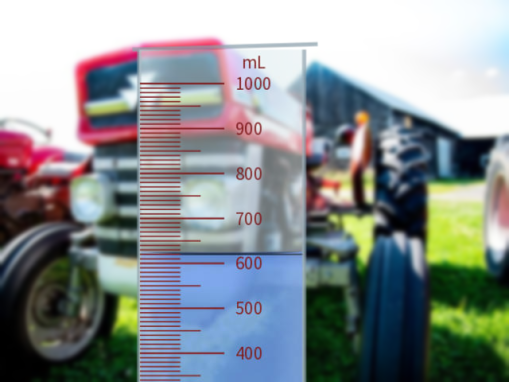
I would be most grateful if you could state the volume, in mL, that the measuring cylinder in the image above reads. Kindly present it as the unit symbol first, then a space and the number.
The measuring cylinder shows mL 620
